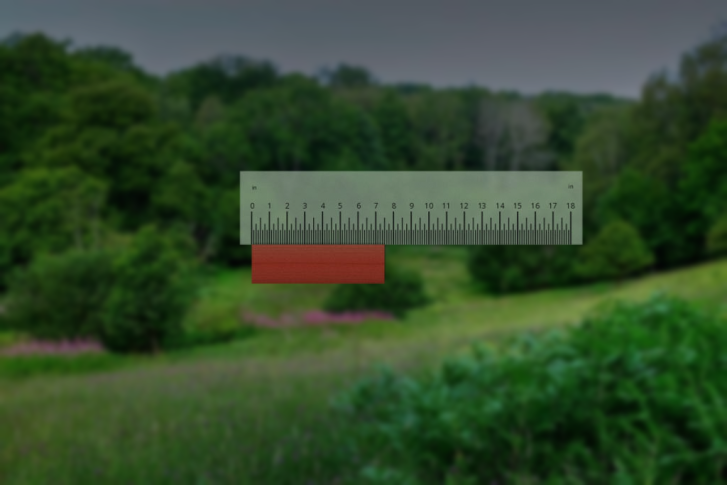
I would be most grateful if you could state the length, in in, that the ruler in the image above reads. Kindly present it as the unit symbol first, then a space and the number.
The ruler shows in 7.5
